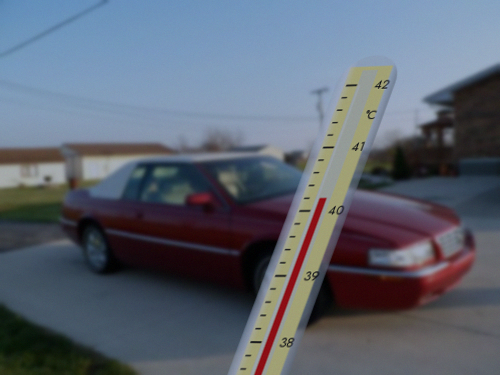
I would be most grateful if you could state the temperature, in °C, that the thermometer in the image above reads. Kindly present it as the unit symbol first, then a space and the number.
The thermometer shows °C 40.2
